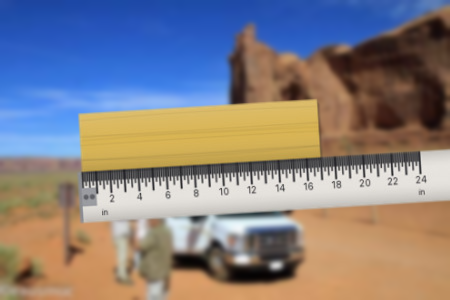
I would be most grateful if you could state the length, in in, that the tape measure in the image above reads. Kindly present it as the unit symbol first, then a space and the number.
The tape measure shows in 17
